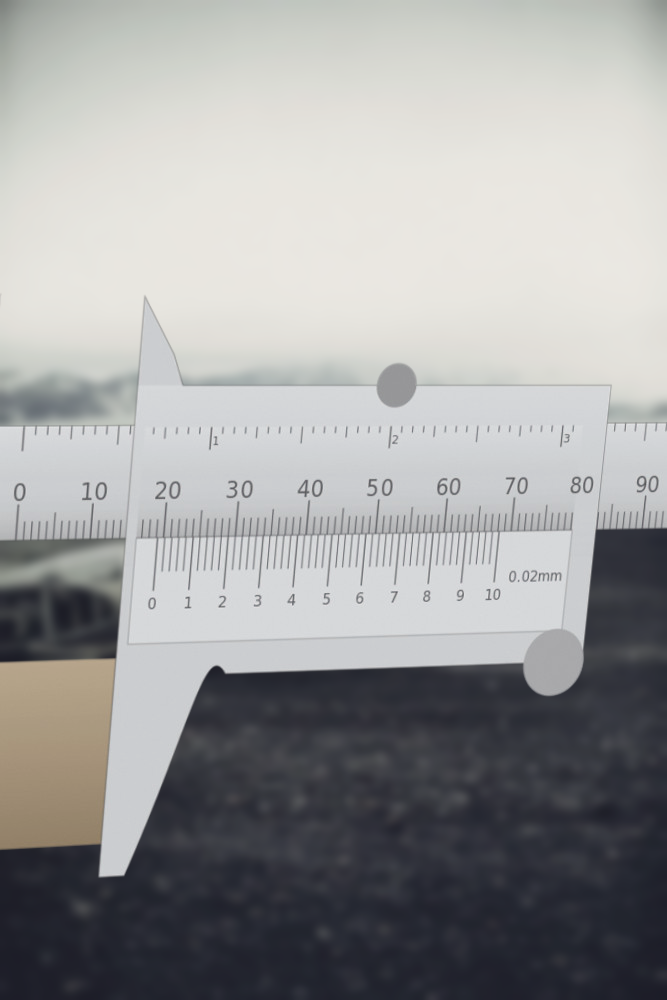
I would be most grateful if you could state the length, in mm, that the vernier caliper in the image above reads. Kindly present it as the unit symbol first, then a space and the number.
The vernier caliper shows mm 19.2
